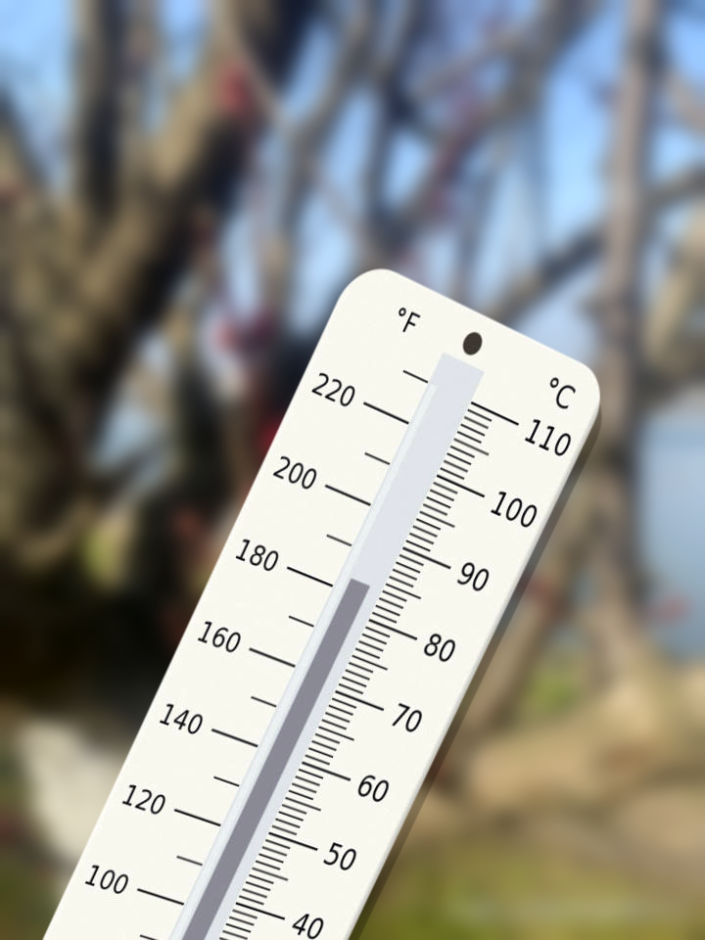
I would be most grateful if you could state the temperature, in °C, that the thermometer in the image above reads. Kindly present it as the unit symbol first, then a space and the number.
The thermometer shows °C 84
